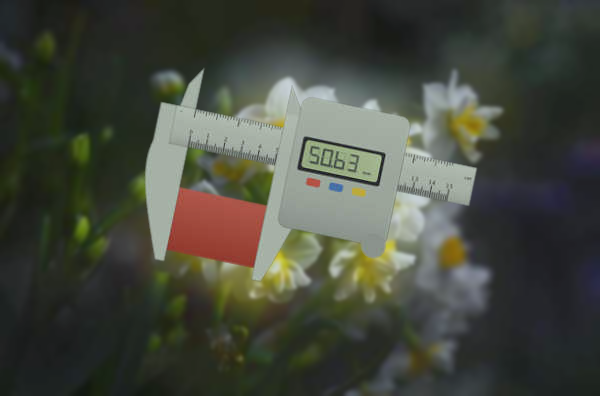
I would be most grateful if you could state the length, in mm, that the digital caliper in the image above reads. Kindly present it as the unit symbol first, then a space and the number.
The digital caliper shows mm 50.63
